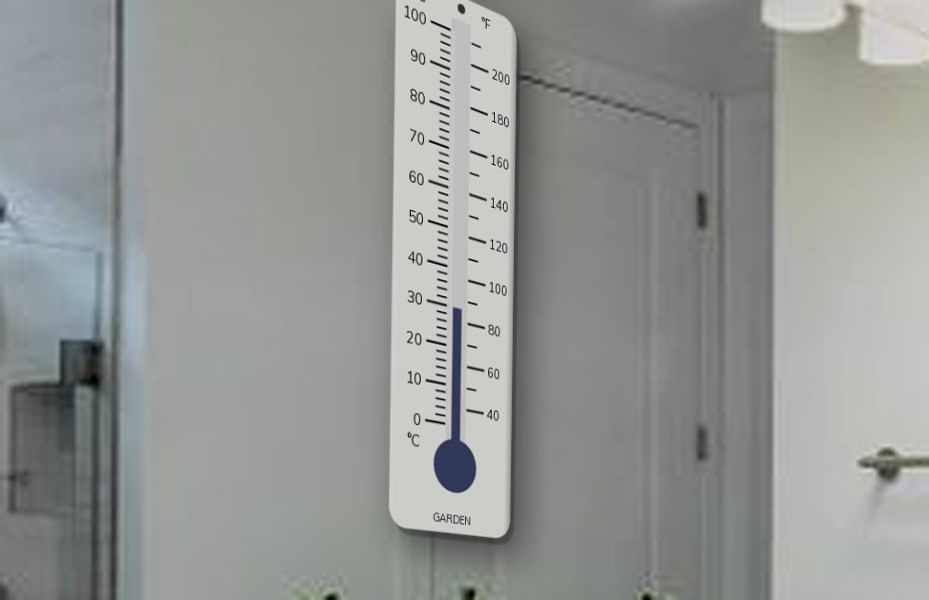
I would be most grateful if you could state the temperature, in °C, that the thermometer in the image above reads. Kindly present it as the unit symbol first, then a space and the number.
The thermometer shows °C 30
